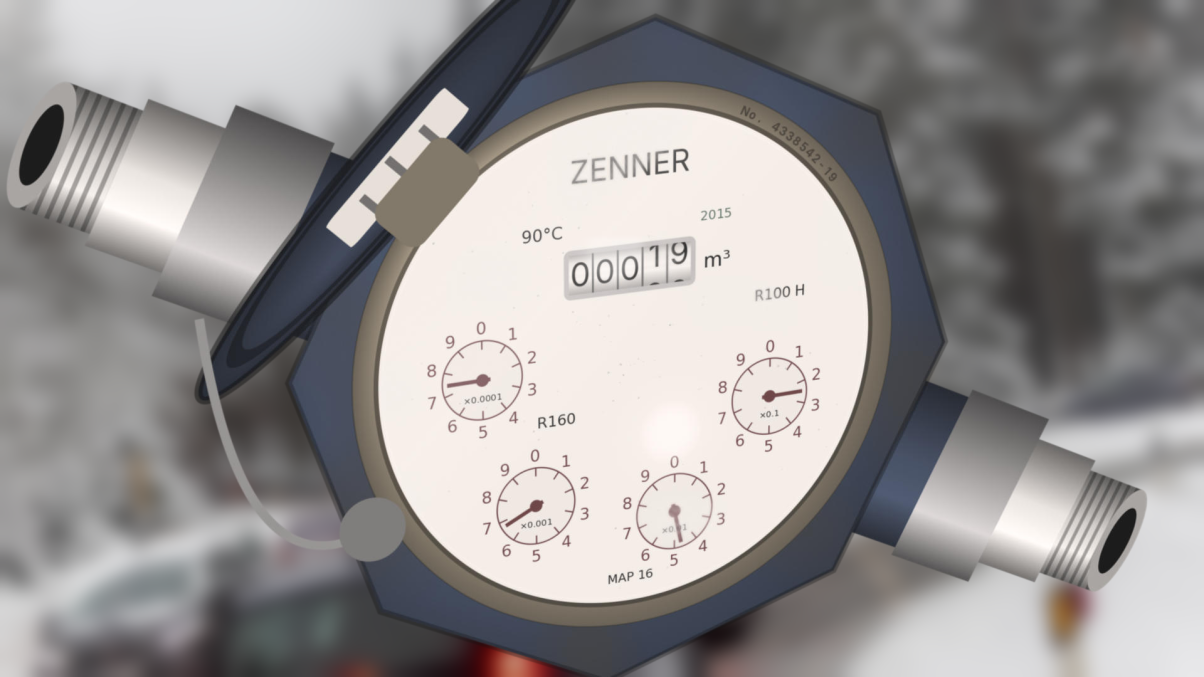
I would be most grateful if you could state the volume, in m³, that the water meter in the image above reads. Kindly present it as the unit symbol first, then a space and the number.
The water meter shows m³ 19.2467
